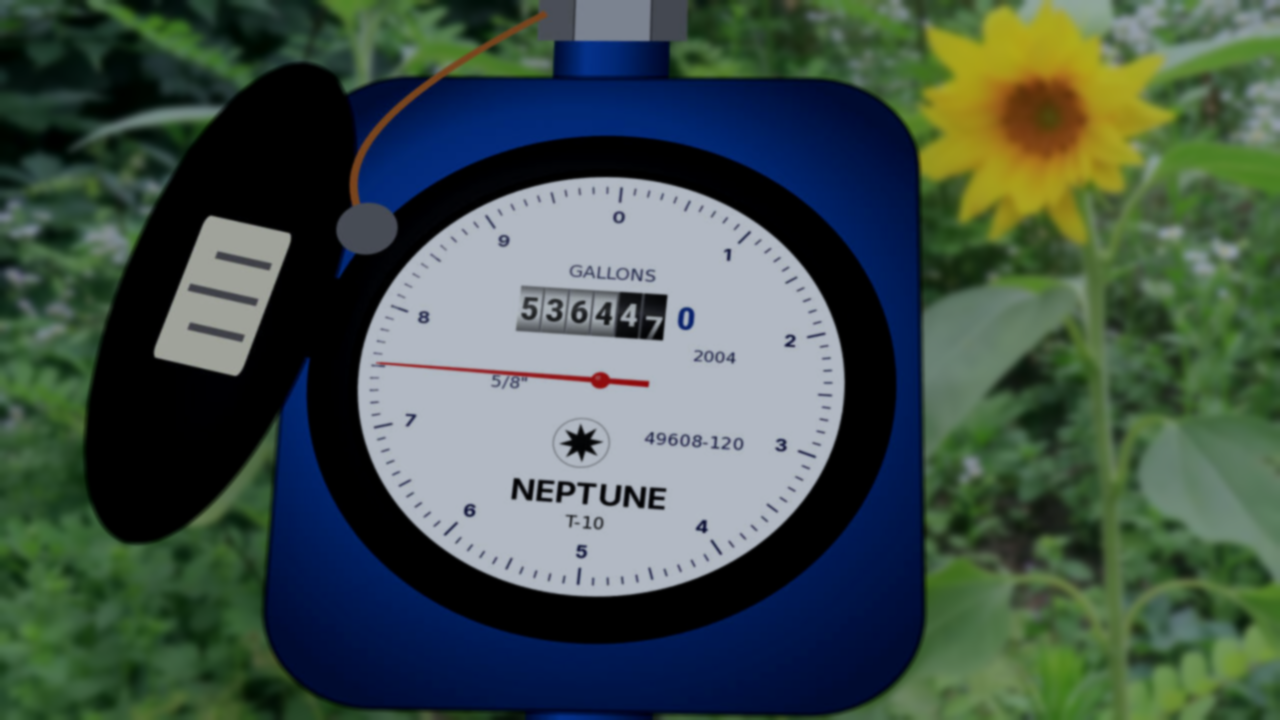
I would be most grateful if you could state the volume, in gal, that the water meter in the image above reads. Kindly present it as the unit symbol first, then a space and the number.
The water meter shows gal 5364467.5
